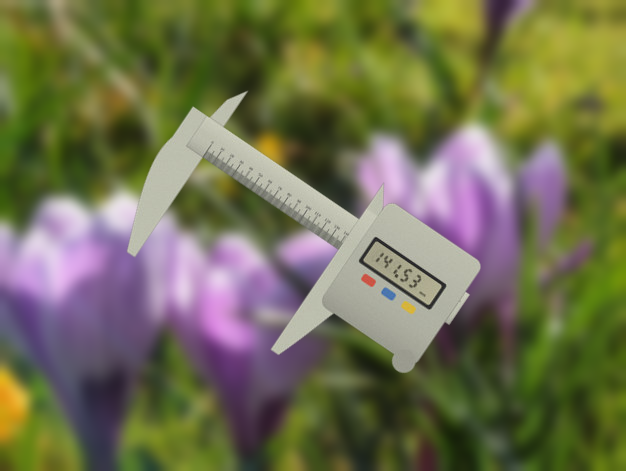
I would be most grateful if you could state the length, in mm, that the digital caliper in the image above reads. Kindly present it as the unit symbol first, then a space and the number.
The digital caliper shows mm 141.53
